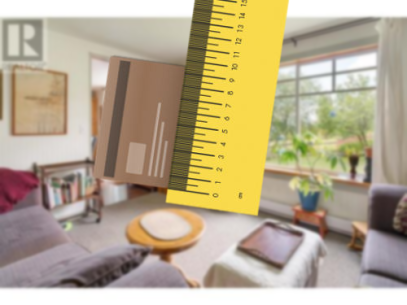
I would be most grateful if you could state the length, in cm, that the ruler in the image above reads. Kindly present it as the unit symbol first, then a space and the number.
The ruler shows cm 9.5
